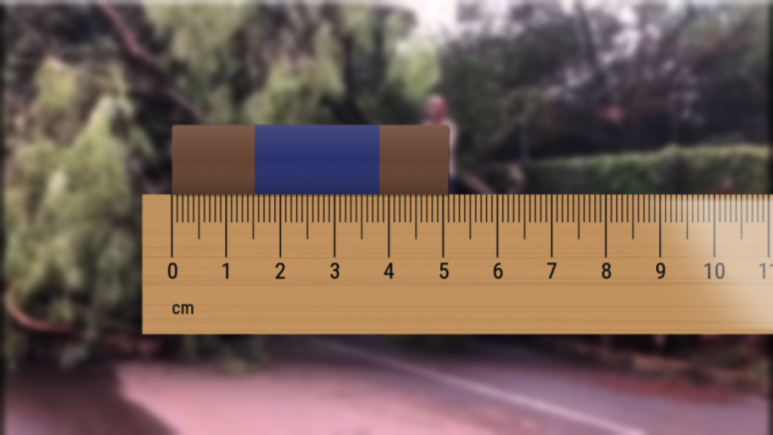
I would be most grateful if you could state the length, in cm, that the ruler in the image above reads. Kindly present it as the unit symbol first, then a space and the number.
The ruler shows cm 5.1
